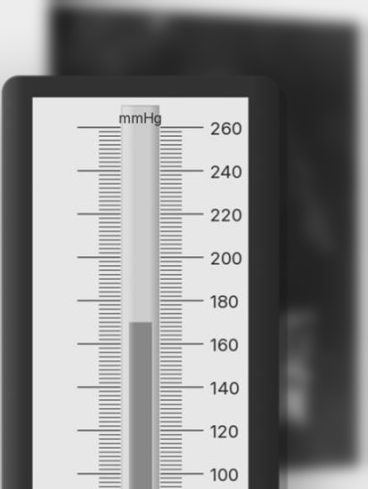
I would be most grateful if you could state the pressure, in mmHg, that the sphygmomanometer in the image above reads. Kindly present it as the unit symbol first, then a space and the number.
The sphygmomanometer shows mmHg 170
